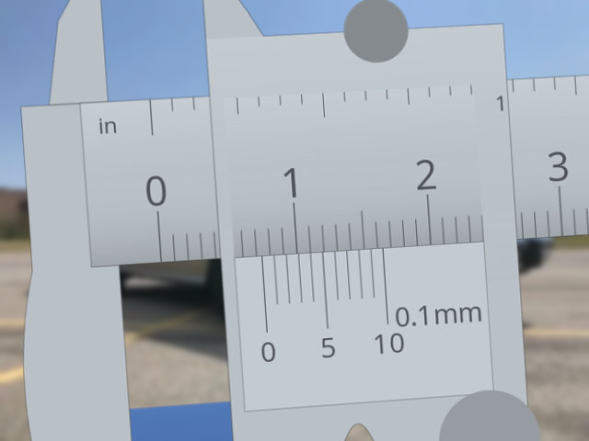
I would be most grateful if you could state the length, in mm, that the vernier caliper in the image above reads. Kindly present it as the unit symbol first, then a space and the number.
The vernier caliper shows mm 7.4
